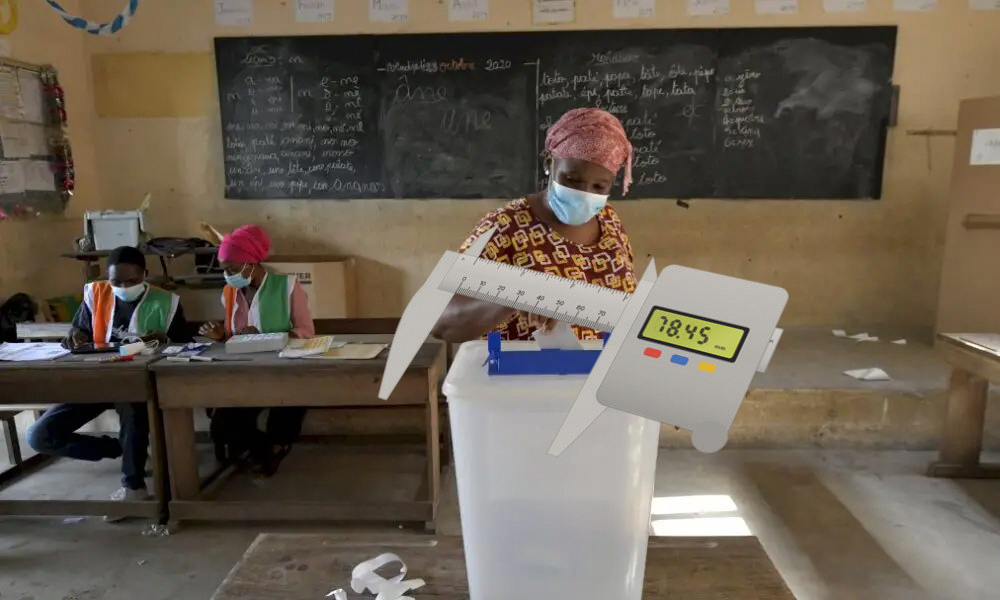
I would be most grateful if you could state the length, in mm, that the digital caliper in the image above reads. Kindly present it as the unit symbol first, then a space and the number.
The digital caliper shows mm 78.45
